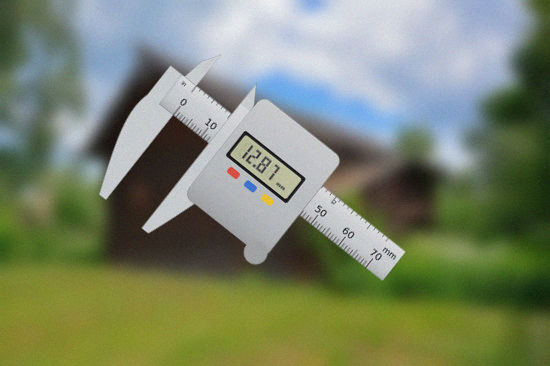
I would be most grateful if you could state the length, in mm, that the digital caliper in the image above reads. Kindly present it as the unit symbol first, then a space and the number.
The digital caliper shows mm 12.87
